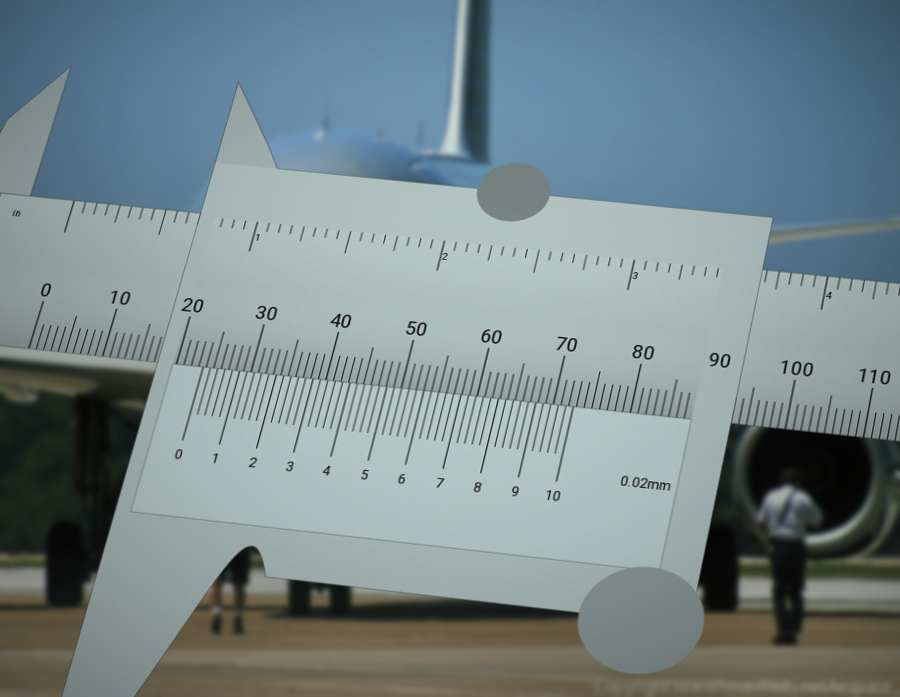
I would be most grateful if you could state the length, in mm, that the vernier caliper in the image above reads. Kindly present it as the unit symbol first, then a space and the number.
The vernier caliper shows mm 23.6
